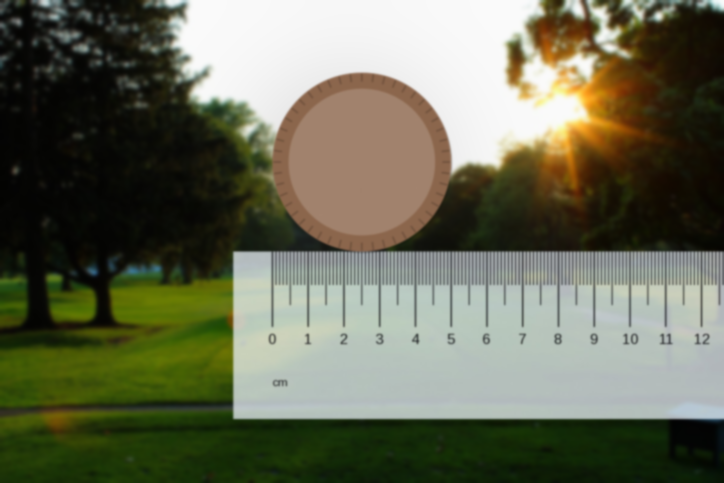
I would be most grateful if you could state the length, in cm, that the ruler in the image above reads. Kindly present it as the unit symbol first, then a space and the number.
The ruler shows cm 5
